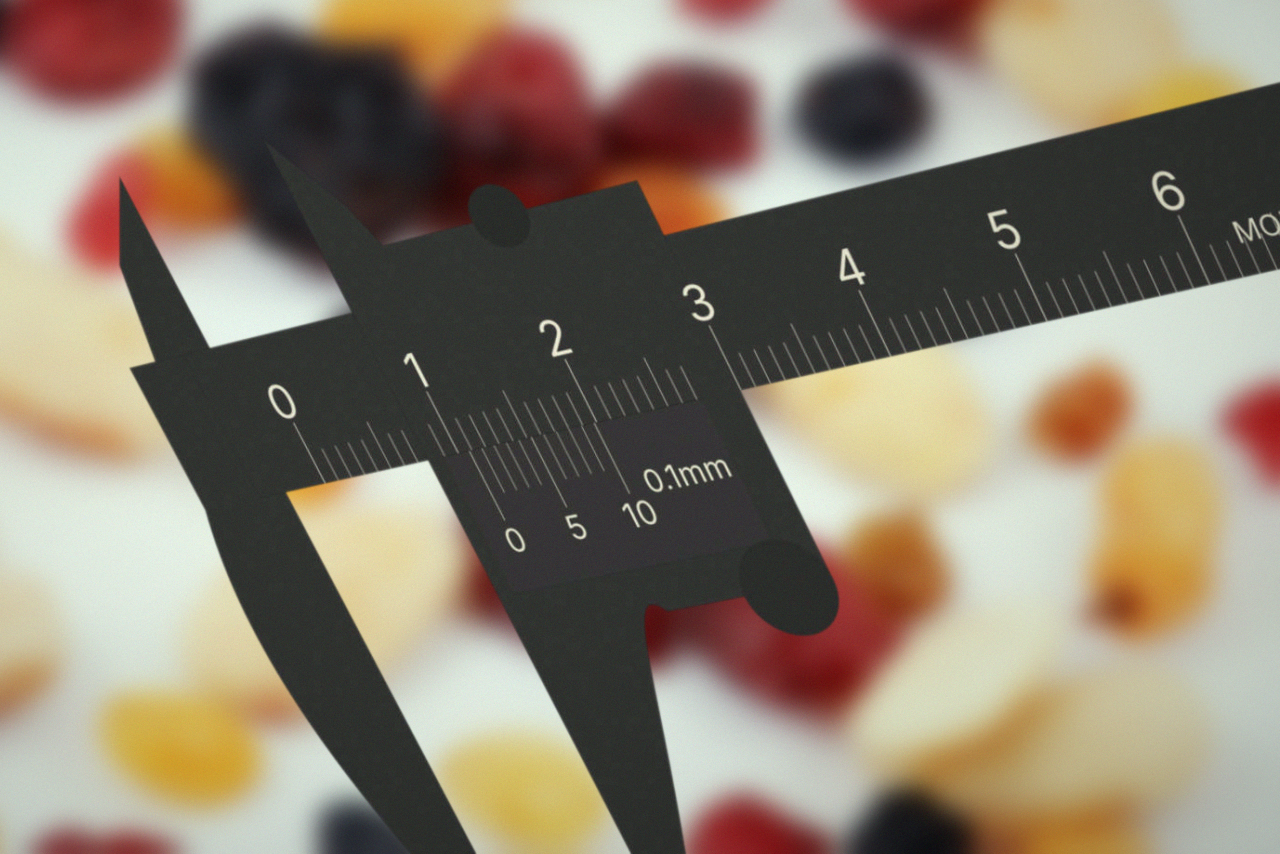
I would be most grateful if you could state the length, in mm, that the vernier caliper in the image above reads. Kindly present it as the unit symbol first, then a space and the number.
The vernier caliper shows mm 10.8
